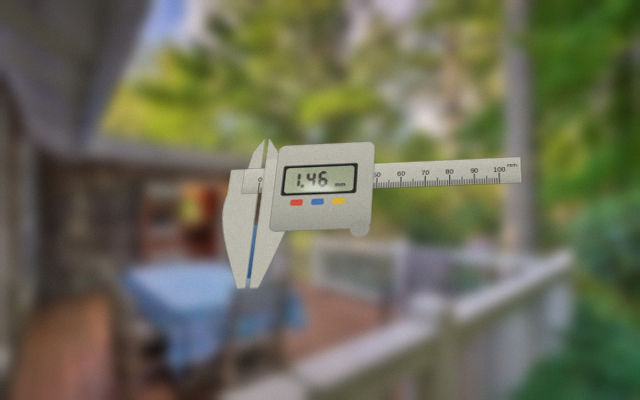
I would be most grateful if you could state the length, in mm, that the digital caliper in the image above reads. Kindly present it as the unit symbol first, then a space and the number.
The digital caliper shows mm 1.46
